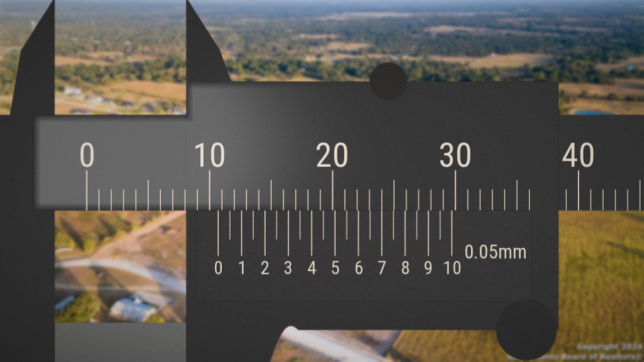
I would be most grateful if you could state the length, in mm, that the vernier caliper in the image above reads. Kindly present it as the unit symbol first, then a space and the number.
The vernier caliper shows mm 10.7
